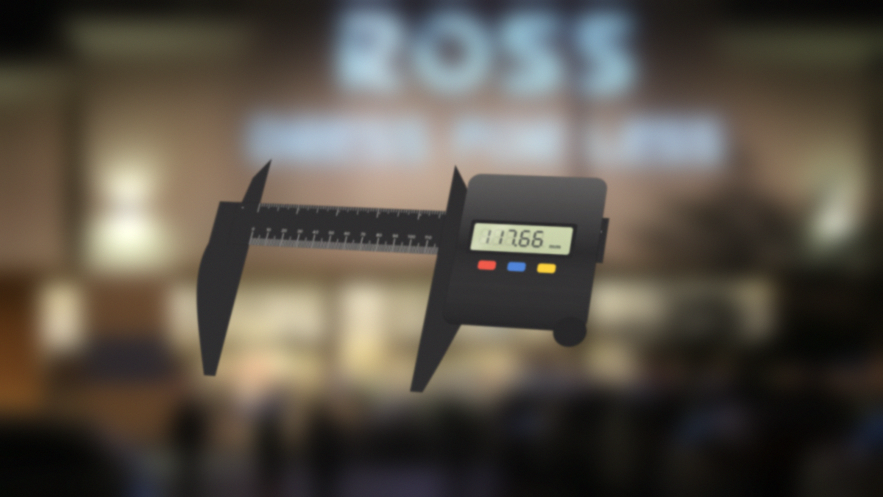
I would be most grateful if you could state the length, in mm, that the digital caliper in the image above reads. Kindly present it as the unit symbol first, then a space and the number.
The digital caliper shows mm 117.66
